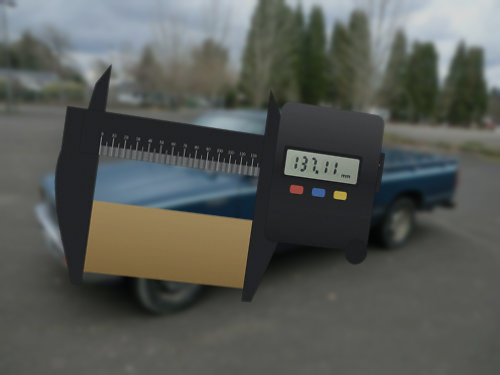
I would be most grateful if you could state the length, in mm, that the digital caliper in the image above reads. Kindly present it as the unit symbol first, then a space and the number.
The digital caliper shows mm 137.11
